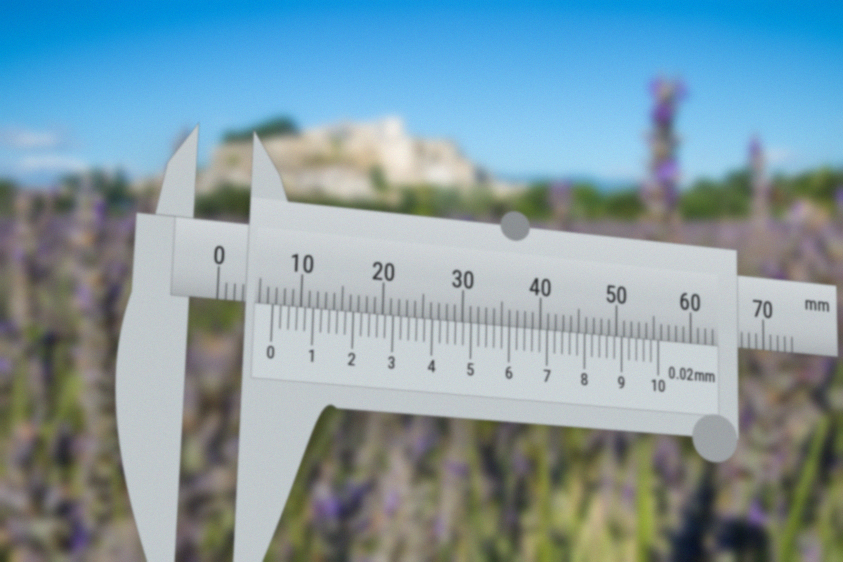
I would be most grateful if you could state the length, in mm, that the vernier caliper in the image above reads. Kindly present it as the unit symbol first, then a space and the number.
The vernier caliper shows mm 6.6
